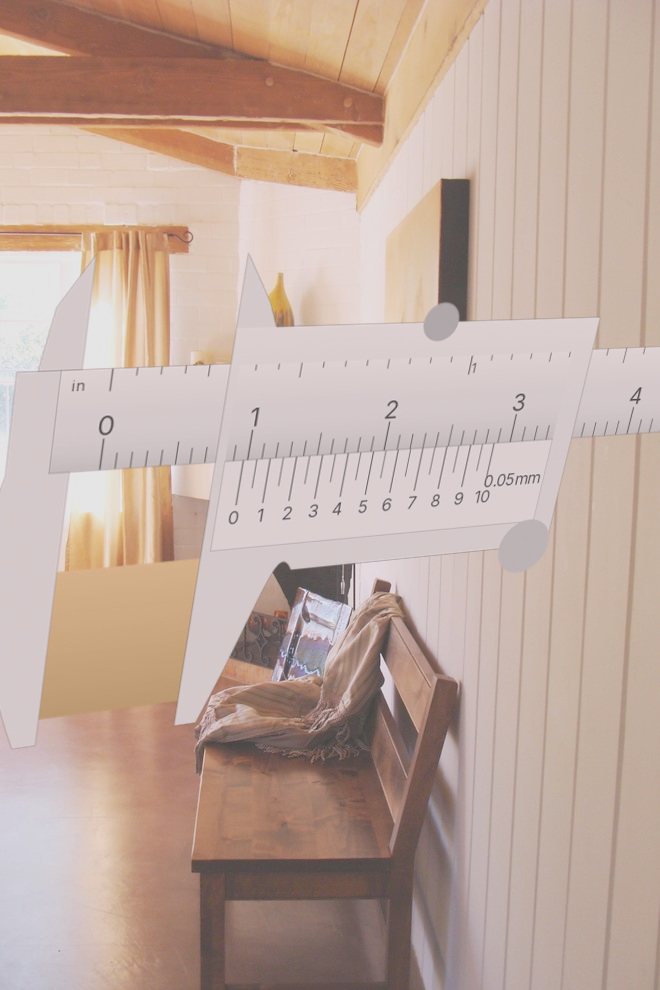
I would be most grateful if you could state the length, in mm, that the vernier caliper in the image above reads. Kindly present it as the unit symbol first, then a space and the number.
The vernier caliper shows mm 9.7
